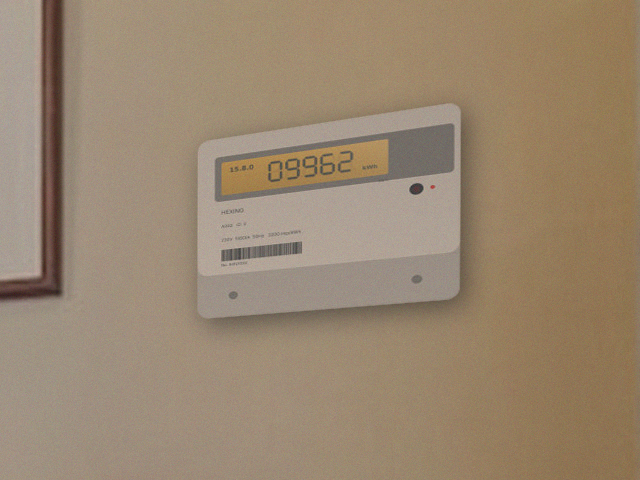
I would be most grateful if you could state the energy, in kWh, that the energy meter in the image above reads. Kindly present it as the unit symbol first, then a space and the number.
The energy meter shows kWh 9962
